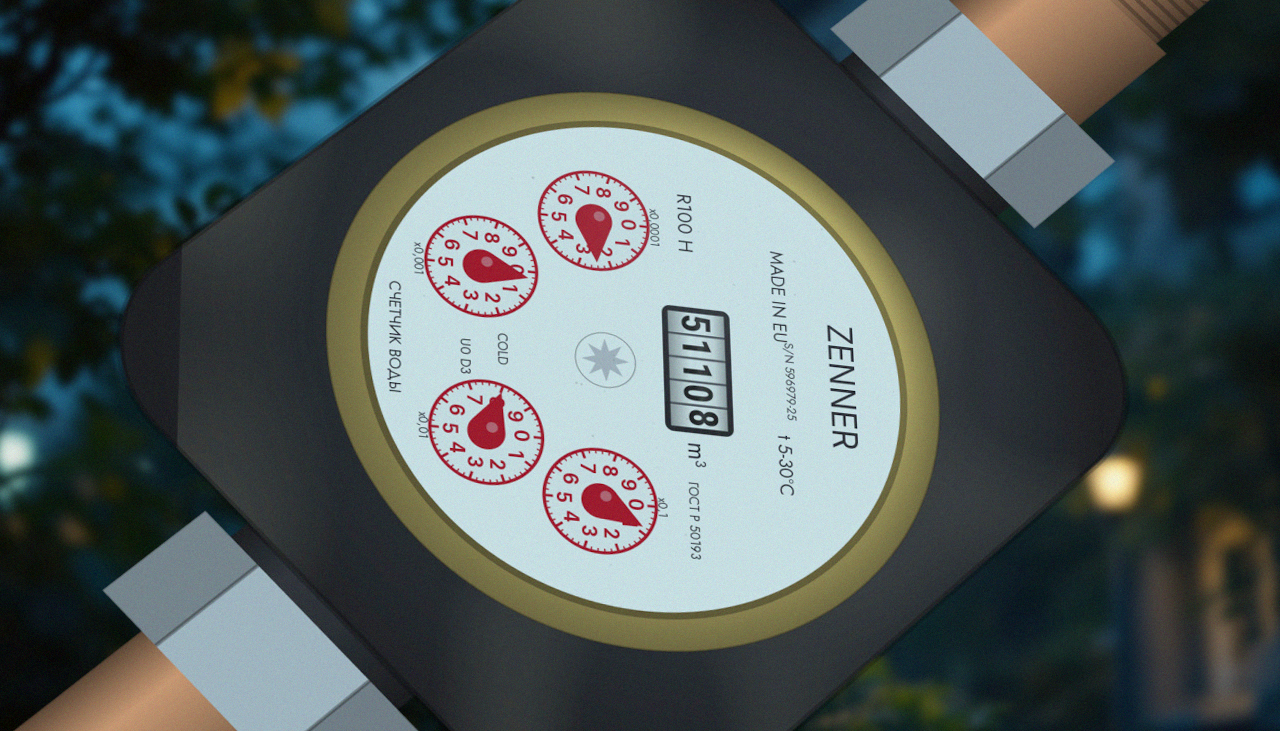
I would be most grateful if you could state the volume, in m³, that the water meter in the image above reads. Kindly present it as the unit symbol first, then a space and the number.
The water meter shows m³ 51108.0802
